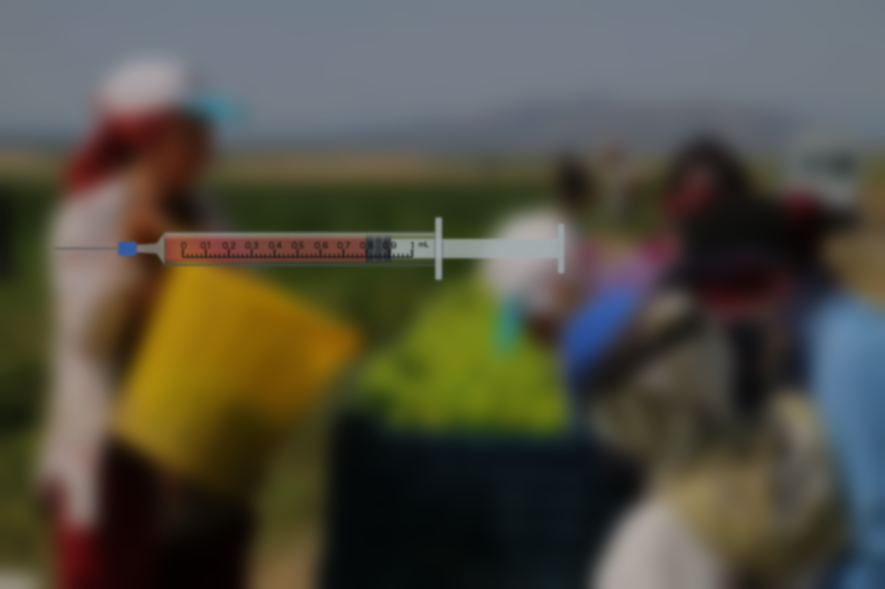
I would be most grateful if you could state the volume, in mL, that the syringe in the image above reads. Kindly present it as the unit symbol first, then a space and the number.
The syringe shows mL 0.8
